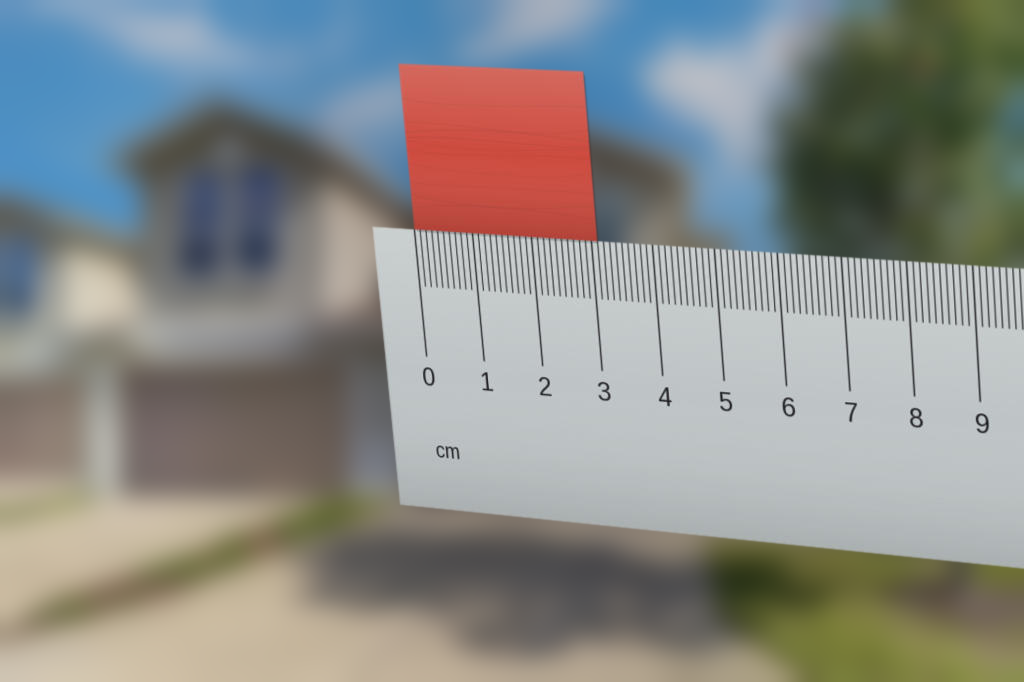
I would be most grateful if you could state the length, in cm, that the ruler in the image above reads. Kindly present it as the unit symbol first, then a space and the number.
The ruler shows cm 3.1
